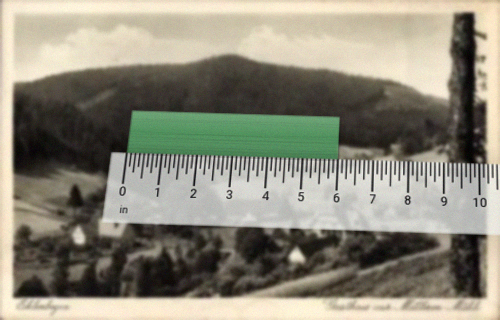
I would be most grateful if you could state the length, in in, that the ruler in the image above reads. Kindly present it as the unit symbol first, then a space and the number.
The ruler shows in 6
